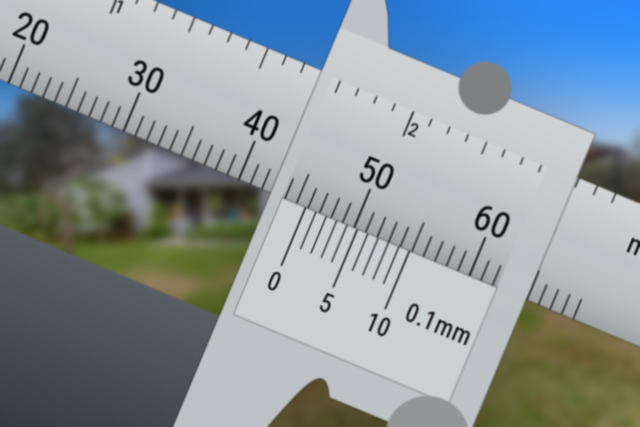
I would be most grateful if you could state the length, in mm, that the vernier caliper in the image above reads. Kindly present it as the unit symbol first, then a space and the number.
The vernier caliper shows mm 45.8
